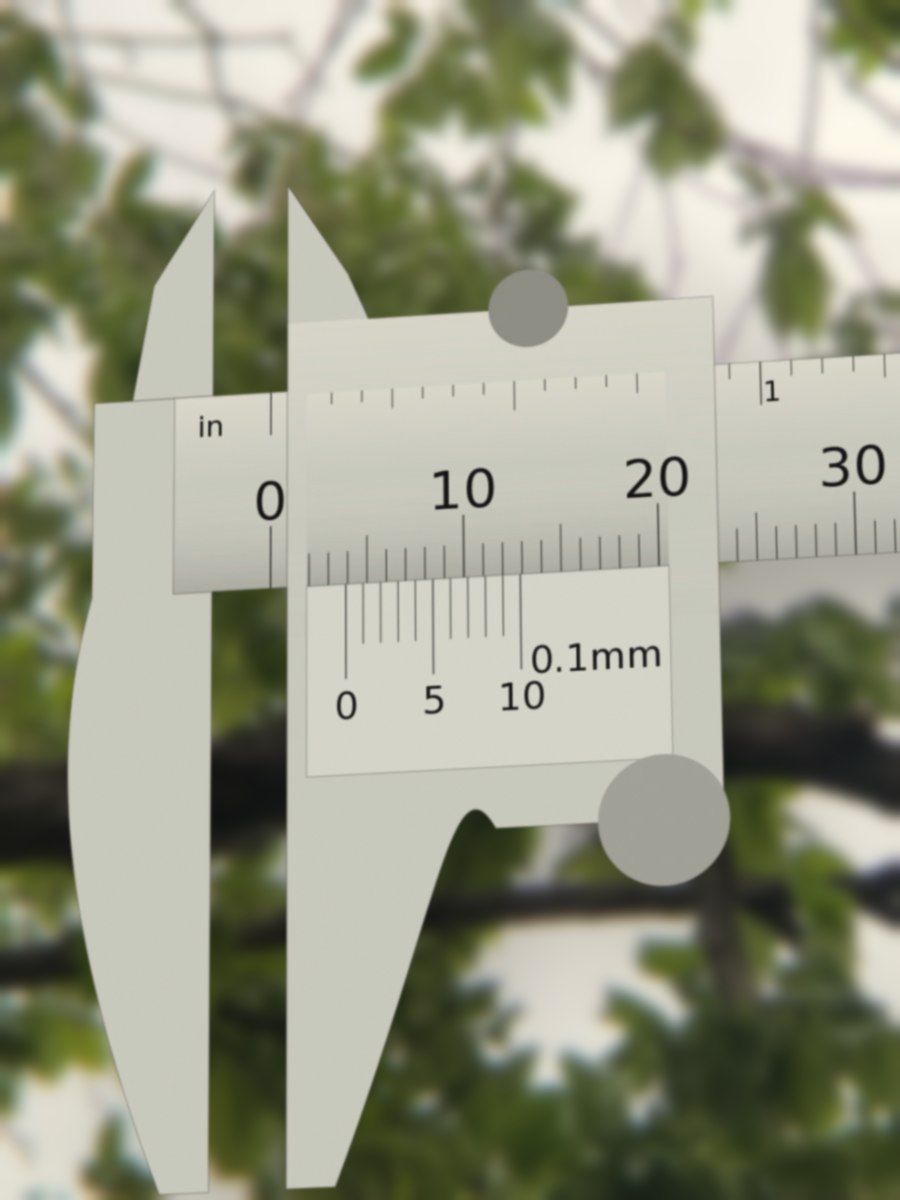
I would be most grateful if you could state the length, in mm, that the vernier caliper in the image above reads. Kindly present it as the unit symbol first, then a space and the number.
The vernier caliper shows mm 3.9
